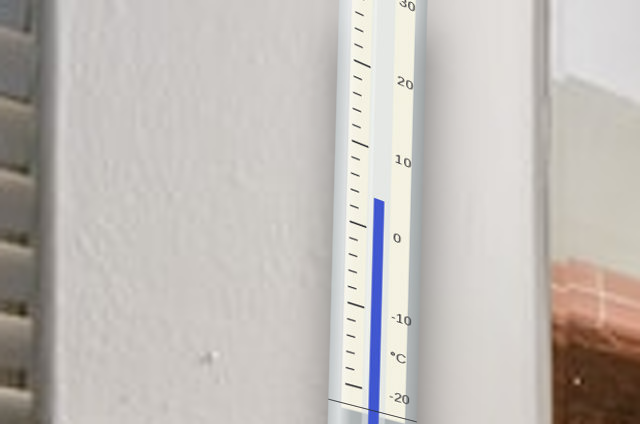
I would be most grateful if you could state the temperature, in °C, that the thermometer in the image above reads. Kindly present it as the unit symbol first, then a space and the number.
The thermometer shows °C 4
